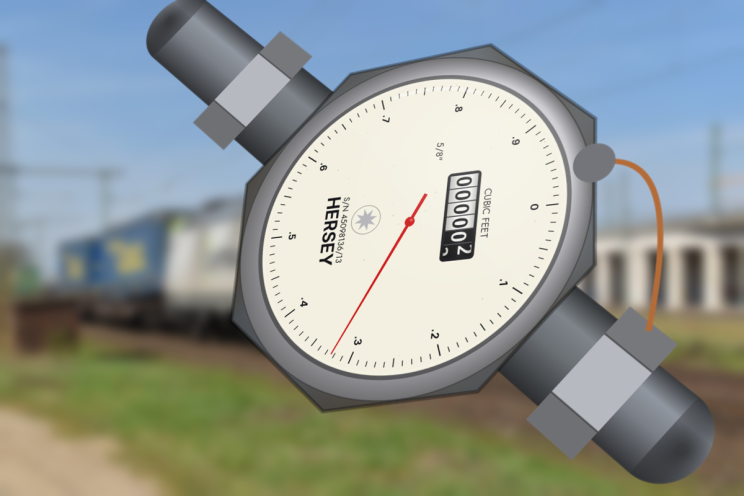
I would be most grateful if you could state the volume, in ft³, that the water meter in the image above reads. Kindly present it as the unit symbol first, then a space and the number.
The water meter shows ft³ 2.32
